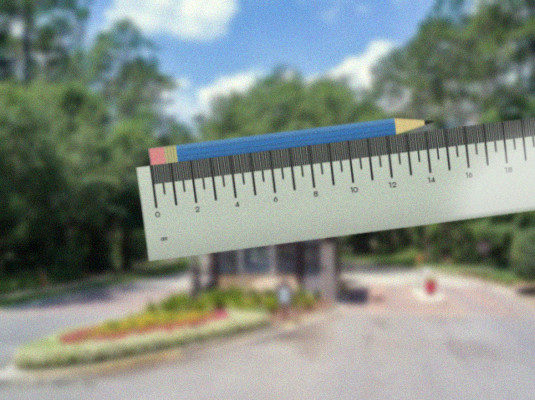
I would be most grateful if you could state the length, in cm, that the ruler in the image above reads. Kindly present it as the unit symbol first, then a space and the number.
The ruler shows cm 14.5
